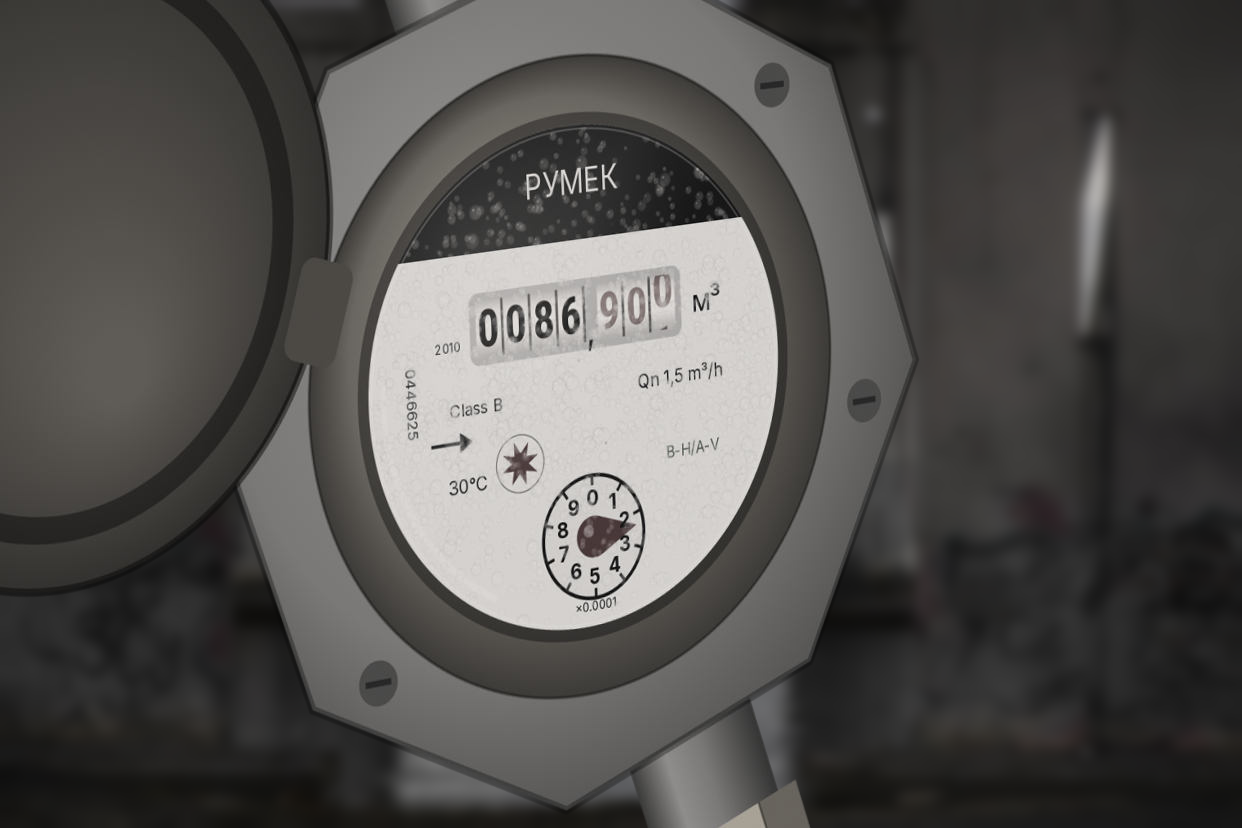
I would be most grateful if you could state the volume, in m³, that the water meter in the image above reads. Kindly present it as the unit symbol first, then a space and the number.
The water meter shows m³ 86.9002
